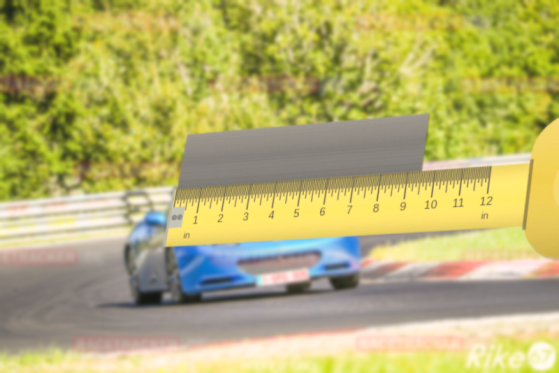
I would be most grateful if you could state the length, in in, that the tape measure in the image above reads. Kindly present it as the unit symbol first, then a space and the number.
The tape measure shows in 9.5
